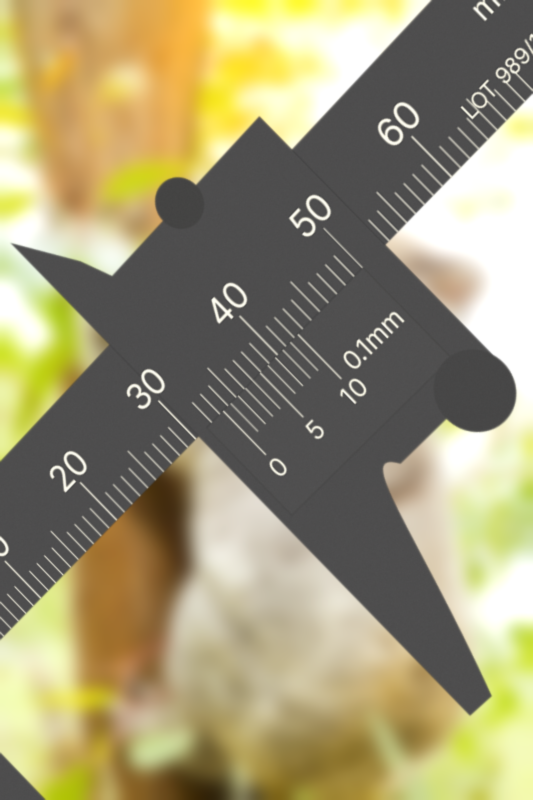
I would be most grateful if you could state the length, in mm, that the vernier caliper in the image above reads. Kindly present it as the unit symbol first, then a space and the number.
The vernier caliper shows mm 33.4
